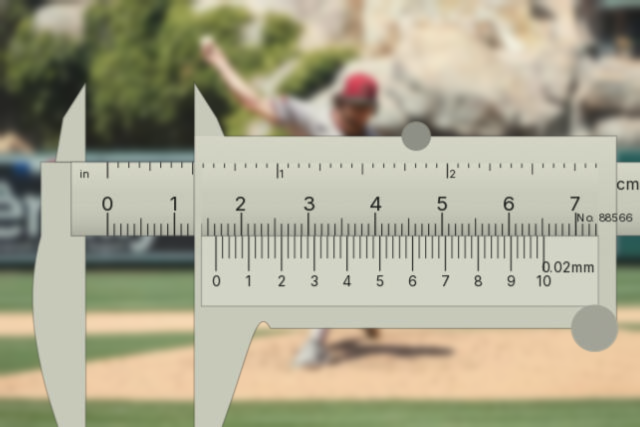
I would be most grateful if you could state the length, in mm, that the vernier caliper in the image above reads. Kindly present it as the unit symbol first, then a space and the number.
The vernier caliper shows mm 16.2
